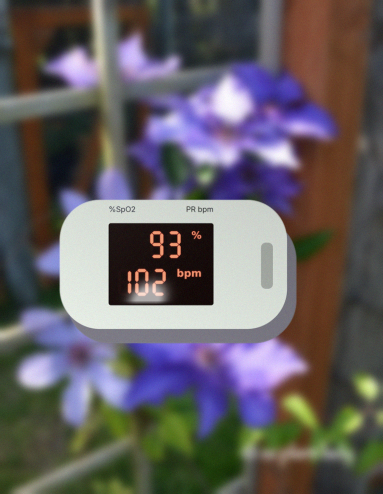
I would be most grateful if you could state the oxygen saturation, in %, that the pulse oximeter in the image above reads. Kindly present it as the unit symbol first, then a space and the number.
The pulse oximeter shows % 93
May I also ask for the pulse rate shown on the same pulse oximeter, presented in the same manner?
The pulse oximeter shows bpm 102
